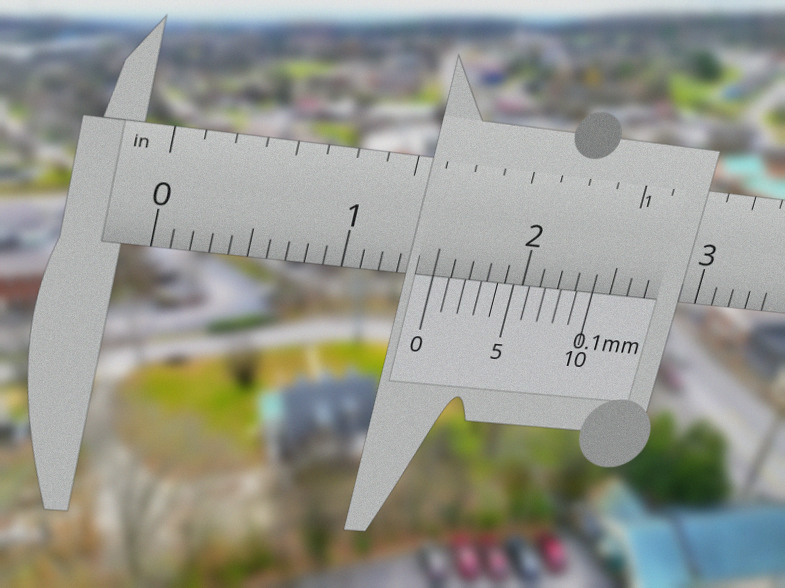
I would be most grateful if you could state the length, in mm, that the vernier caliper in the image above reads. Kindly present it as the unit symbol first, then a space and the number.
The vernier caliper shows mm 15.0
